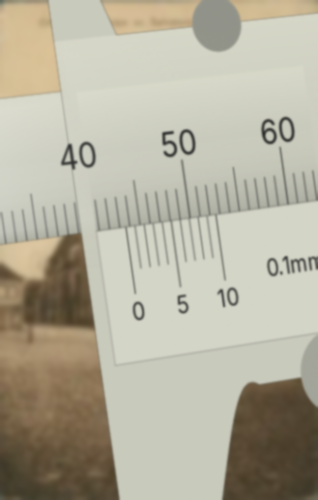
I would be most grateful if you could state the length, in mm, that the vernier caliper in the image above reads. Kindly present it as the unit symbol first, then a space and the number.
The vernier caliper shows mm 43.6
